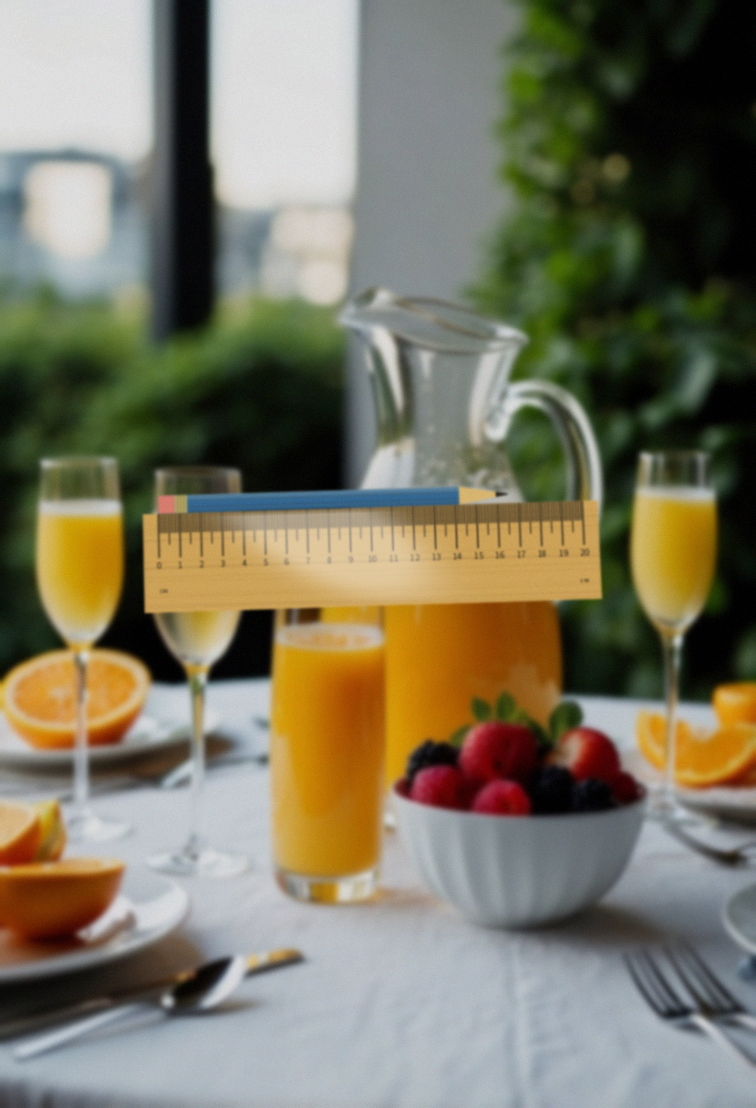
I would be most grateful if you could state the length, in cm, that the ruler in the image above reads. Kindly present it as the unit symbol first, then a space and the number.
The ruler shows cm 16.5
